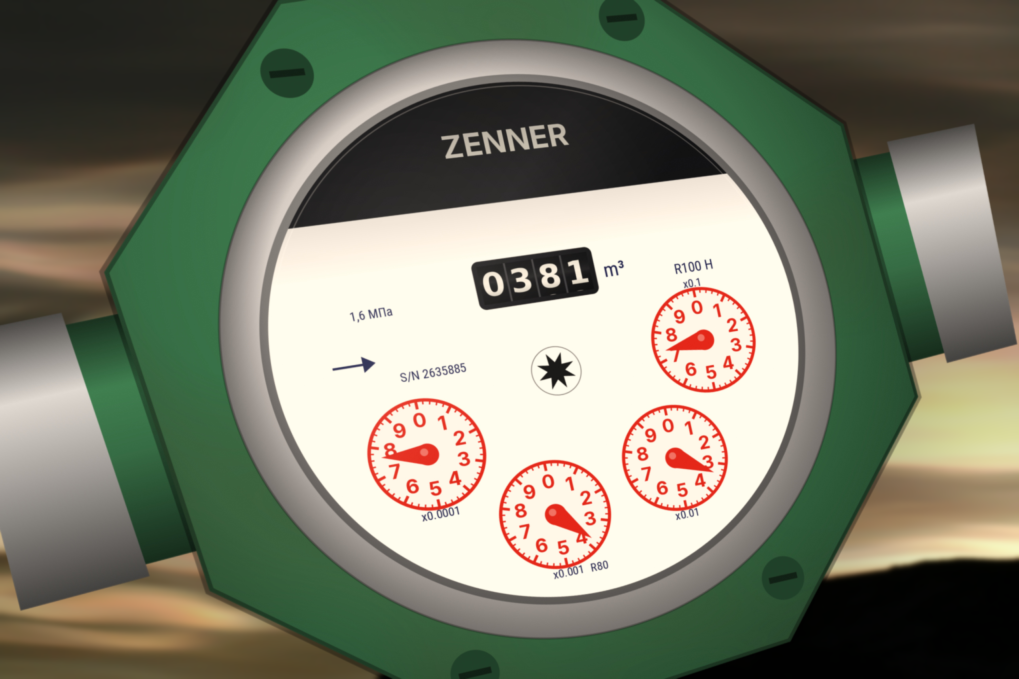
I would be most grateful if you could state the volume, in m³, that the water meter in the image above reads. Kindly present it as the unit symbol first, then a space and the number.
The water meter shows m³ 381.7337
